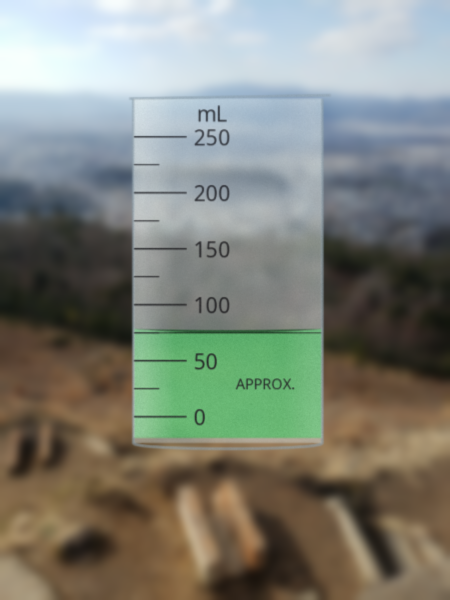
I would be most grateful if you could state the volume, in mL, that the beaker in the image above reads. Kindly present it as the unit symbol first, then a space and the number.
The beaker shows mL 75
